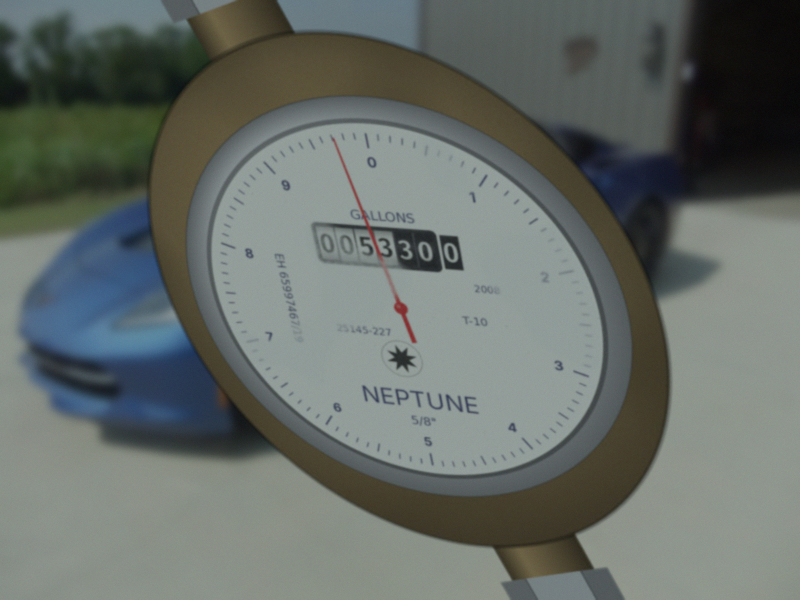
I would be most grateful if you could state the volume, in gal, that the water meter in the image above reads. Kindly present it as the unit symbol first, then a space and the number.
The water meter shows gal 53299.7
